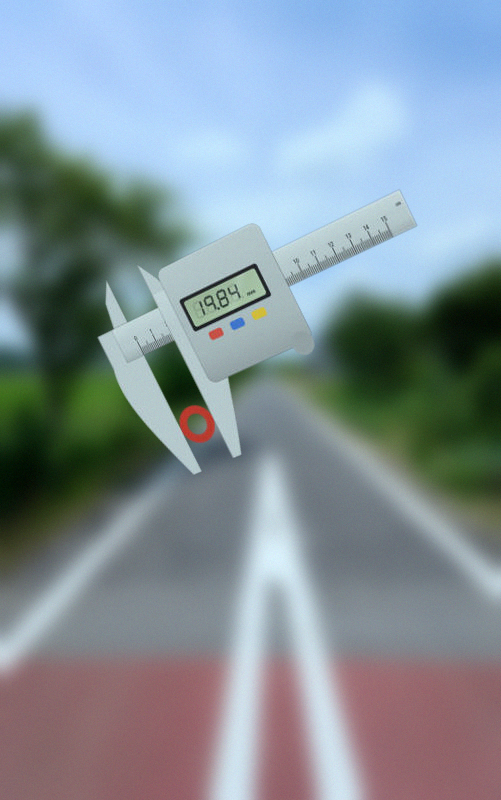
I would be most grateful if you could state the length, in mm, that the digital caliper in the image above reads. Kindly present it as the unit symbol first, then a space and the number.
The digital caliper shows mm 19.84
